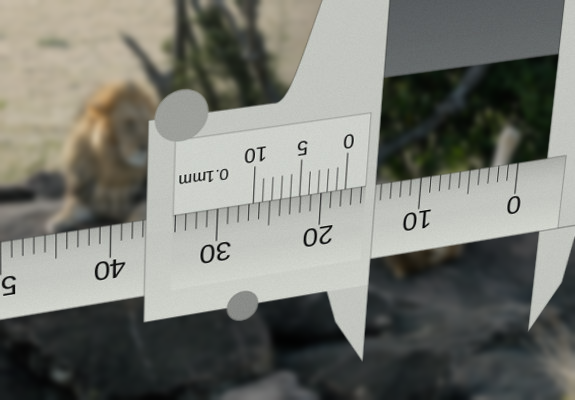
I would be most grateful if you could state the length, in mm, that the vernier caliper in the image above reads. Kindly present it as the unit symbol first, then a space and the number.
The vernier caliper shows mm 17.6
